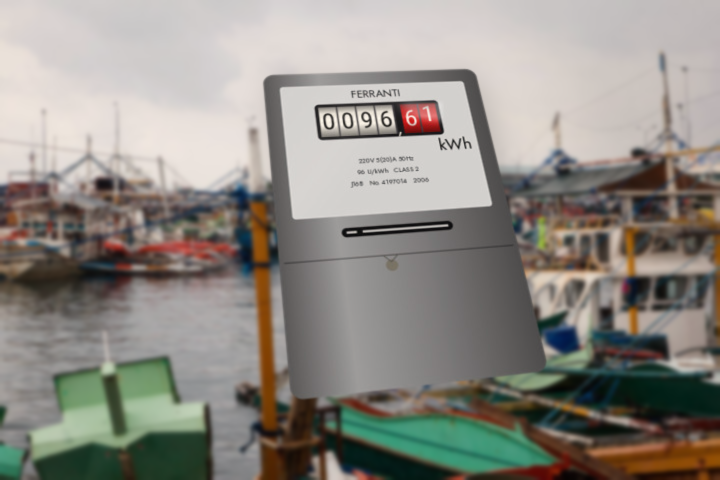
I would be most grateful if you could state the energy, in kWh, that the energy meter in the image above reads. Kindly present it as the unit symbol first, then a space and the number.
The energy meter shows kWh 96.61
